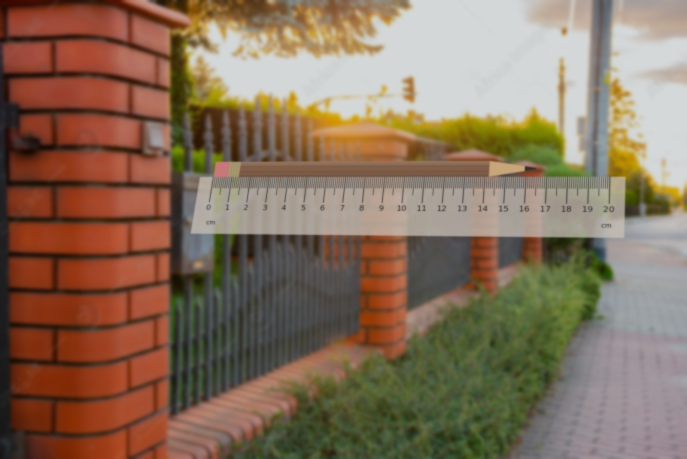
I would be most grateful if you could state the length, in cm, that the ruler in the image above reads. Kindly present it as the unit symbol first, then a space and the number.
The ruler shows cm 16.5
